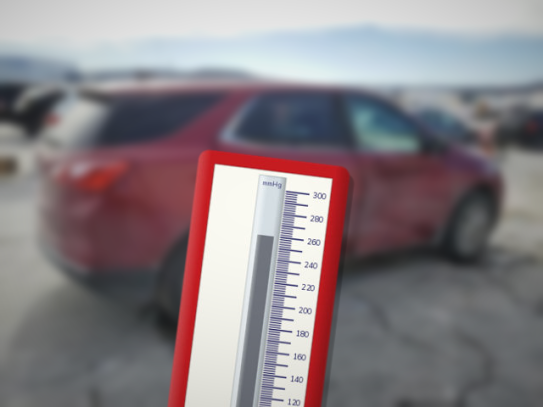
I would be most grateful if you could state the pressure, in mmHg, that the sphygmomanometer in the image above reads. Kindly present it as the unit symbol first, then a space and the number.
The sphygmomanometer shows mmHg 260
